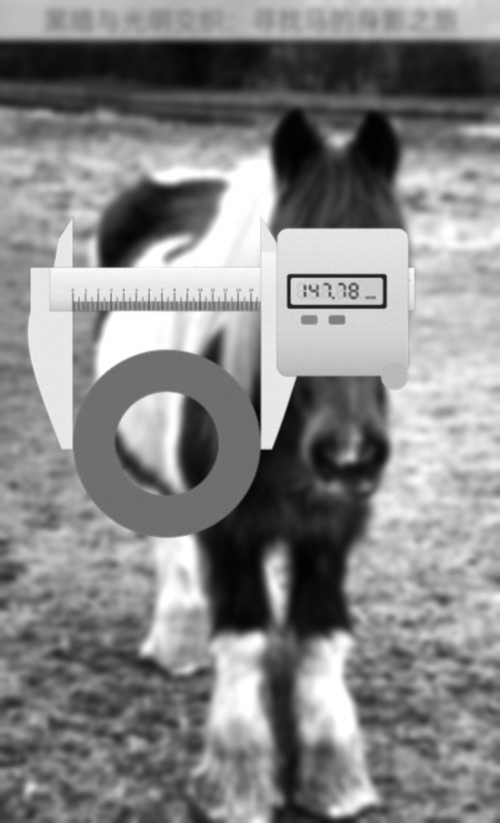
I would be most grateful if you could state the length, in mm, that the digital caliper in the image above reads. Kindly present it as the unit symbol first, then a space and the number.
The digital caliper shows mm 147.78
